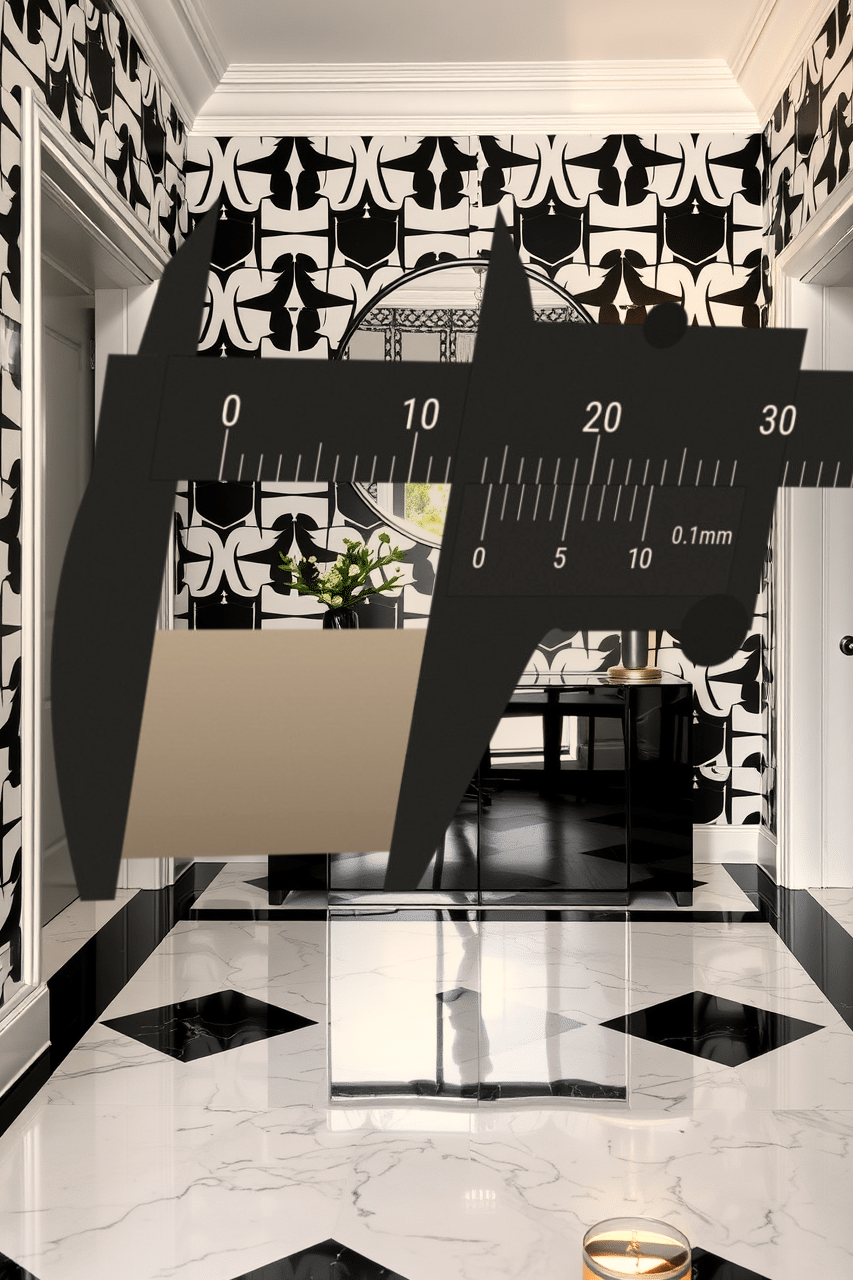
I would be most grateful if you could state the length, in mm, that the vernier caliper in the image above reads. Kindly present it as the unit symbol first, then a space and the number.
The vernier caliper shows mm 14.5
